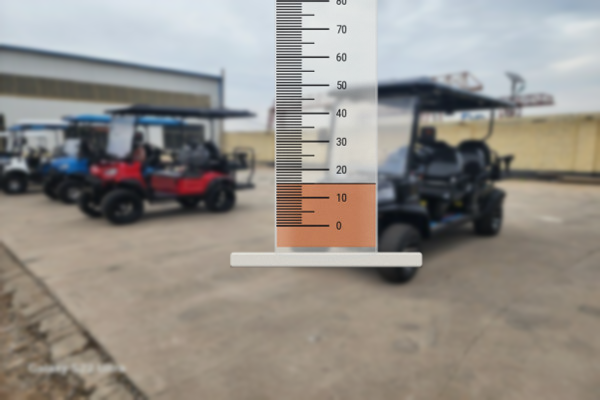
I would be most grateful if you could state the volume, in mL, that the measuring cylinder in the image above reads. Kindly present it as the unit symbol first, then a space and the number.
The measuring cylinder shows mL 15
